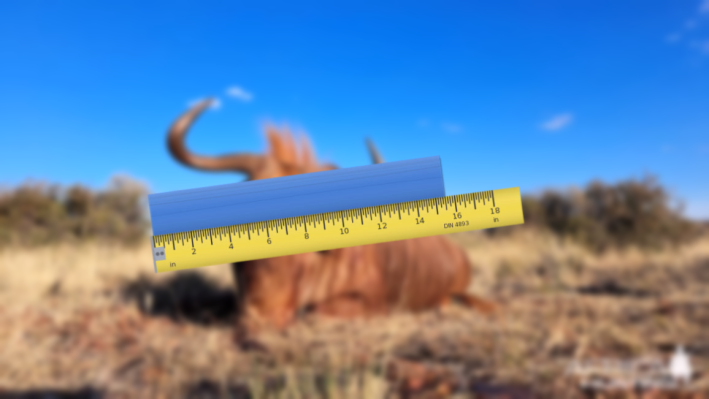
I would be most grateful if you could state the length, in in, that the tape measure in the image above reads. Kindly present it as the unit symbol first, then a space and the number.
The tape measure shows in 15.5
